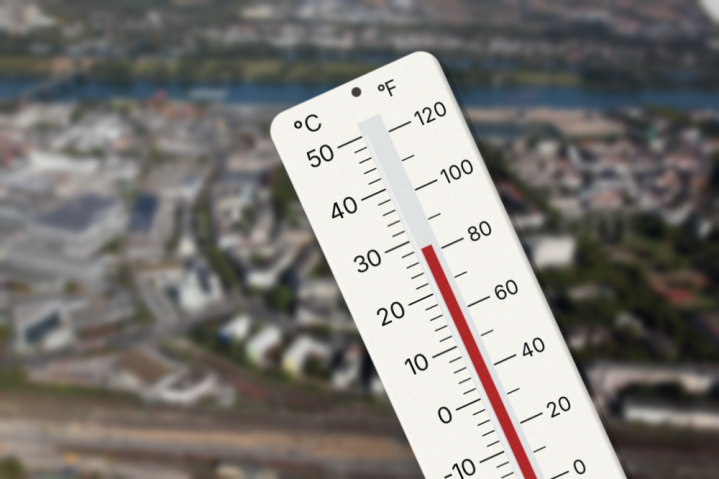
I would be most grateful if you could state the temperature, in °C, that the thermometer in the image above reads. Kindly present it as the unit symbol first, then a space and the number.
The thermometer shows °C 28
